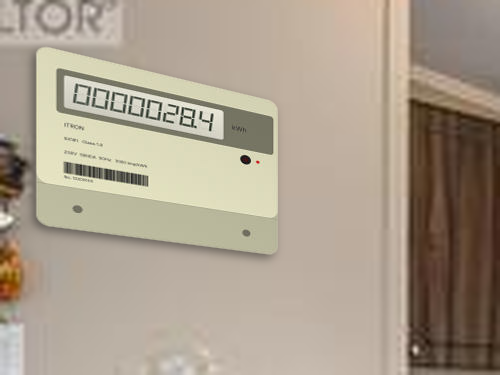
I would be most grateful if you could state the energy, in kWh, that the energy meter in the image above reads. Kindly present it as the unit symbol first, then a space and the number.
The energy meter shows kWh 28.4
